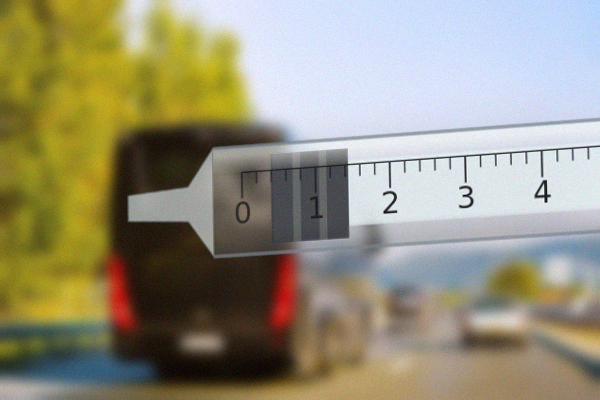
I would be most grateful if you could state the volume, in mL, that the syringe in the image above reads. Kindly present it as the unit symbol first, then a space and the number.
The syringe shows mL 0.4
